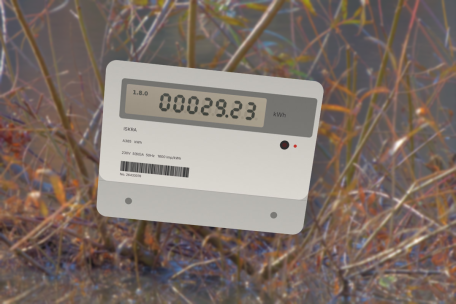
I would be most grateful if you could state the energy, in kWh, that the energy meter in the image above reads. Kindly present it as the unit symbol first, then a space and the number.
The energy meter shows kWh 29.23
